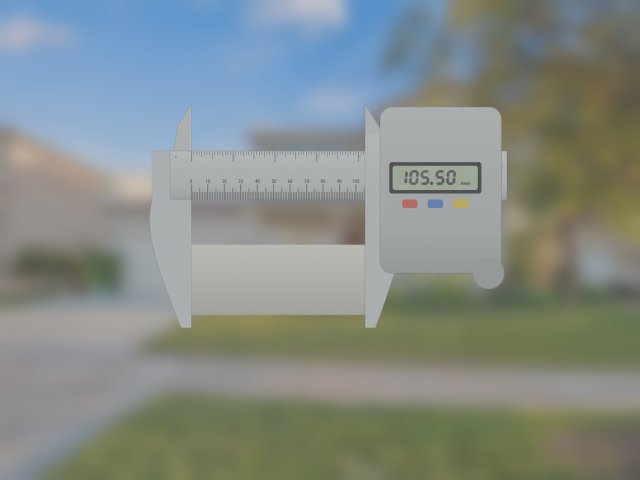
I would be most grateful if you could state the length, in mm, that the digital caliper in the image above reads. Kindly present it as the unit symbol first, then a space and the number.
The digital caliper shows mm 105.50
